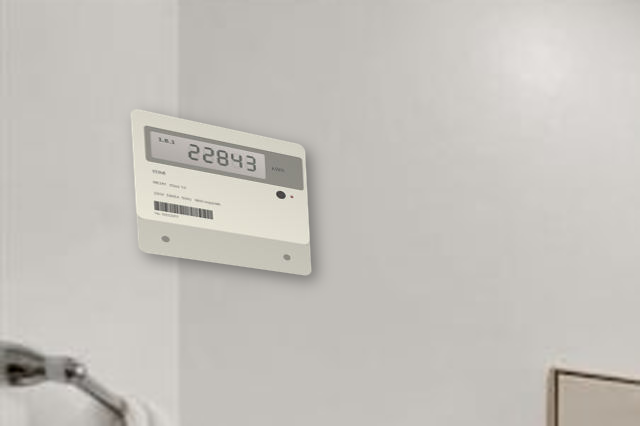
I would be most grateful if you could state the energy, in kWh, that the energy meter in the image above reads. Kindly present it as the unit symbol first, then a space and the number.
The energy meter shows kWh 22843
